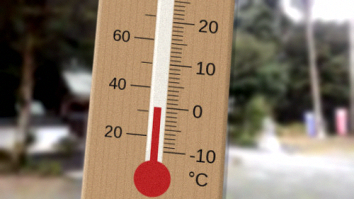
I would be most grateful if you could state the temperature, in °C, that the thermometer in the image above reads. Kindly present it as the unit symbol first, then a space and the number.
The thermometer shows °C 0
